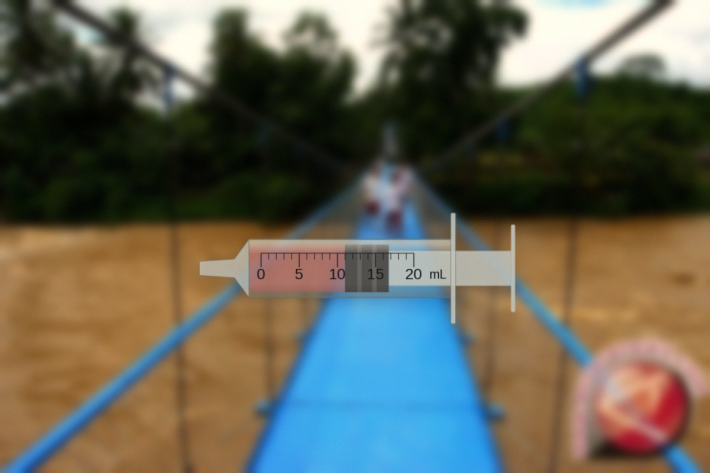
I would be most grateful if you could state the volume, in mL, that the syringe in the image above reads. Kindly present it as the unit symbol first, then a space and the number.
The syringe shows mL 11
